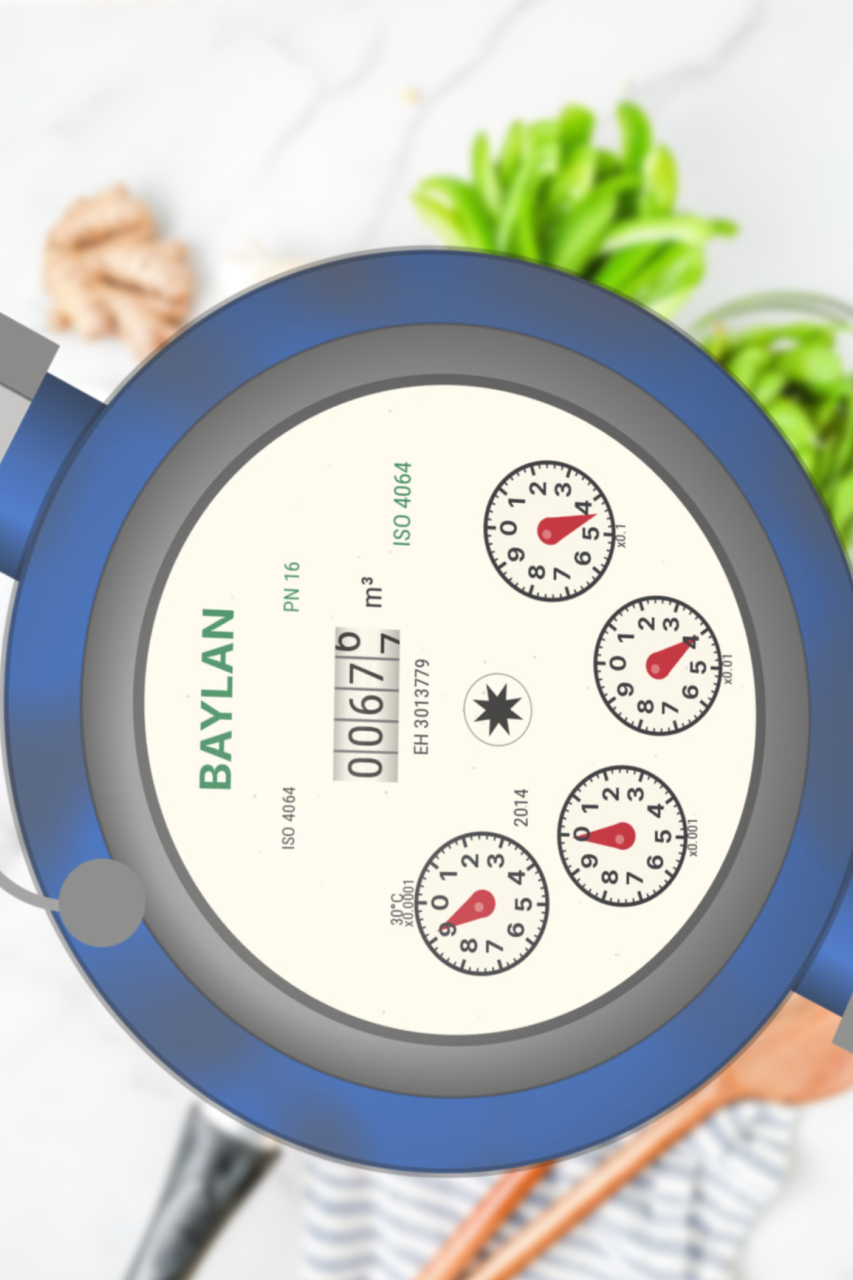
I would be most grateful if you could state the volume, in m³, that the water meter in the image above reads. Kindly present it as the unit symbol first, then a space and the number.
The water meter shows m³ 676.4399
